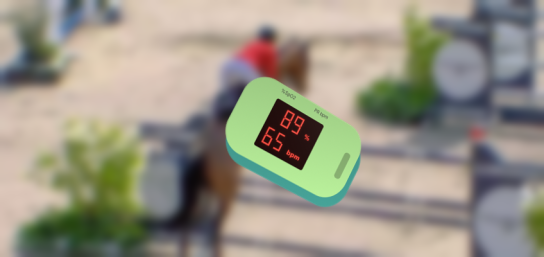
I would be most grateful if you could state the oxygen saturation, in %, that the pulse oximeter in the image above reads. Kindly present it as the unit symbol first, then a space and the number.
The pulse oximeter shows % 89
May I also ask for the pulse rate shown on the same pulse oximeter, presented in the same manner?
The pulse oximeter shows bpm 65
